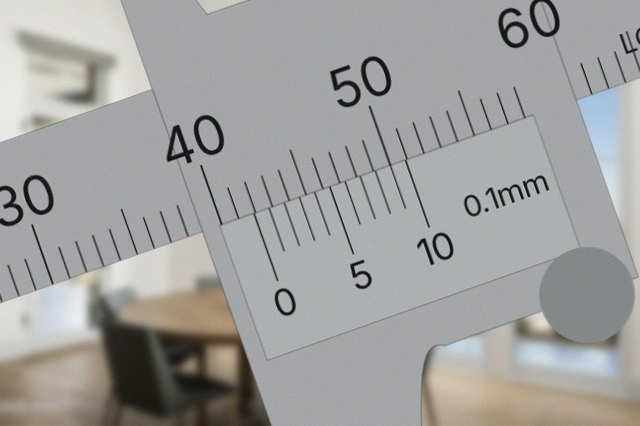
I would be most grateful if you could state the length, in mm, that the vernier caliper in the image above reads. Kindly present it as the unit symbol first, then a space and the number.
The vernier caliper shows mm 41.9
